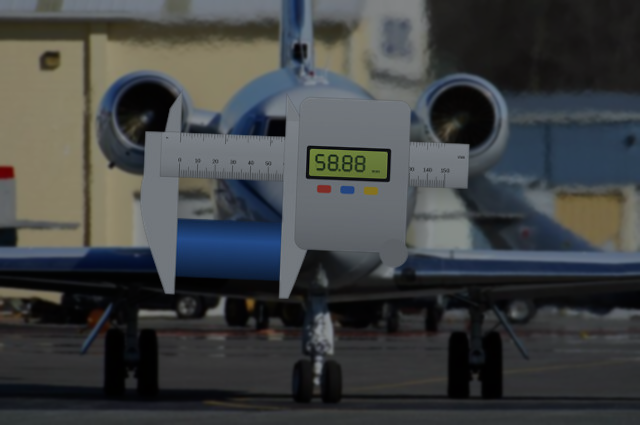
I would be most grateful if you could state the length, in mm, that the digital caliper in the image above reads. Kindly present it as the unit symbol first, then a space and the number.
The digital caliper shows mm 58.88
